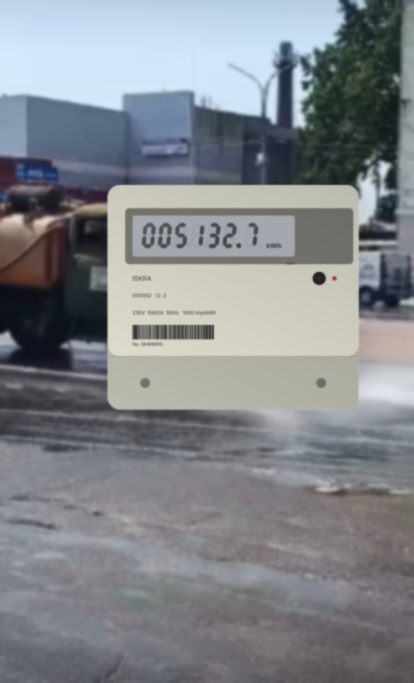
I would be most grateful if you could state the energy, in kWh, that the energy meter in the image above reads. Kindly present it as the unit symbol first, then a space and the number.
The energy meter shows kWh 5132.7
